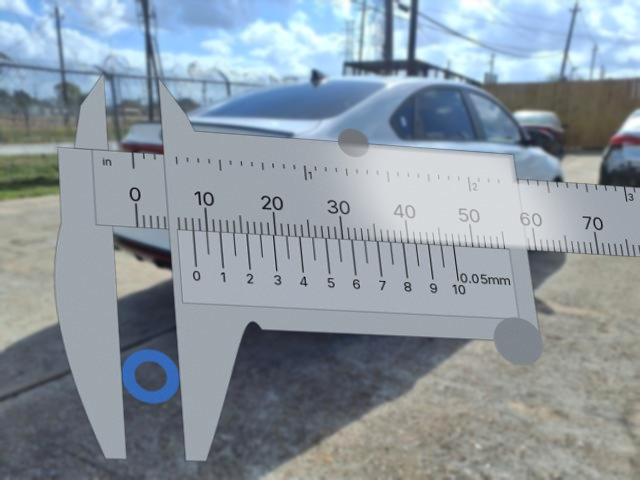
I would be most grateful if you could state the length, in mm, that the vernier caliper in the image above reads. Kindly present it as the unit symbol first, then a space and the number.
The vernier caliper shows mm 8.0
